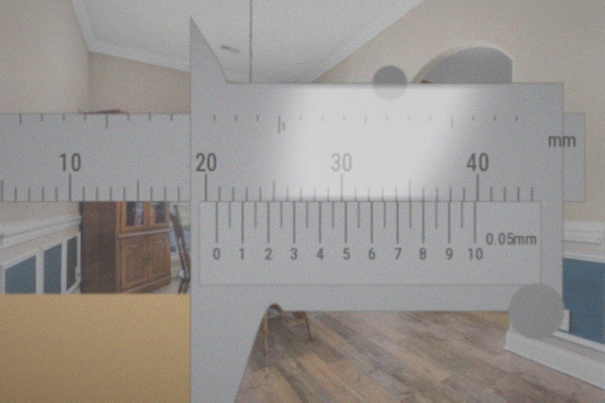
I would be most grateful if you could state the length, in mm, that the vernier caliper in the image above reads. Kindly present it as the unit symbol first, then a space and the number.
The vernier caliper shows mm 20.8
